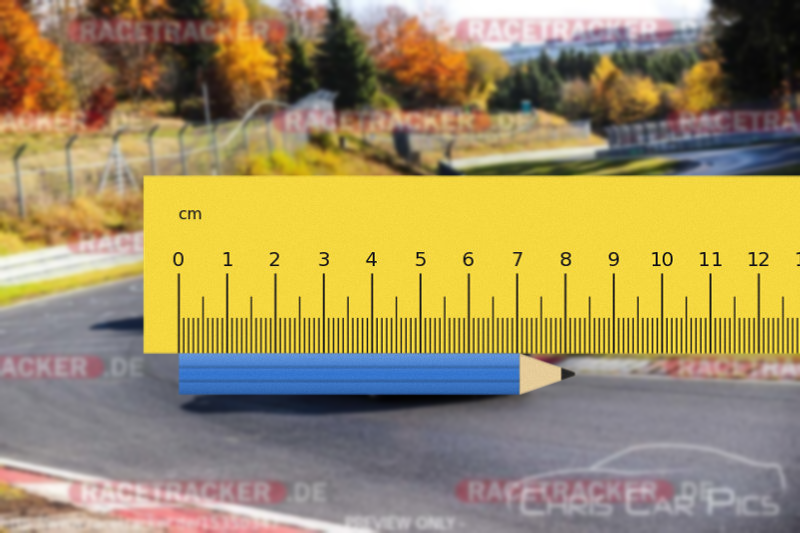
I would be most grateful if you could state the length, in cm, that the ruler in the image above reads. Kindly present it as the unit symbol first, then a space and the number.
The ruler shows cm 8.2
